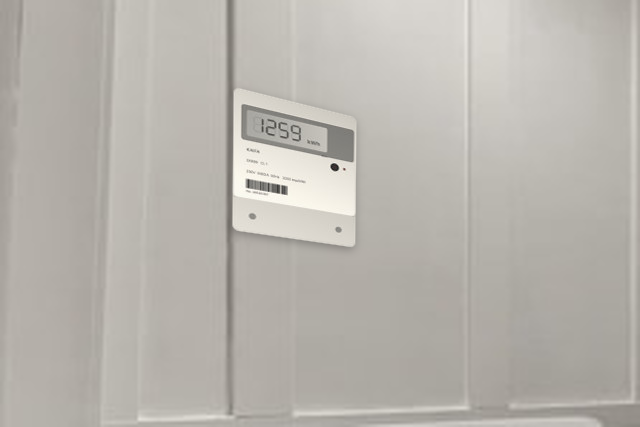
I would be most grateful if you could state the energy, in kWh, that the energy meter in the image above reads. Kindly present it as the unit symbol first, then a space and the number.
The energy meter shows kWh 1259
